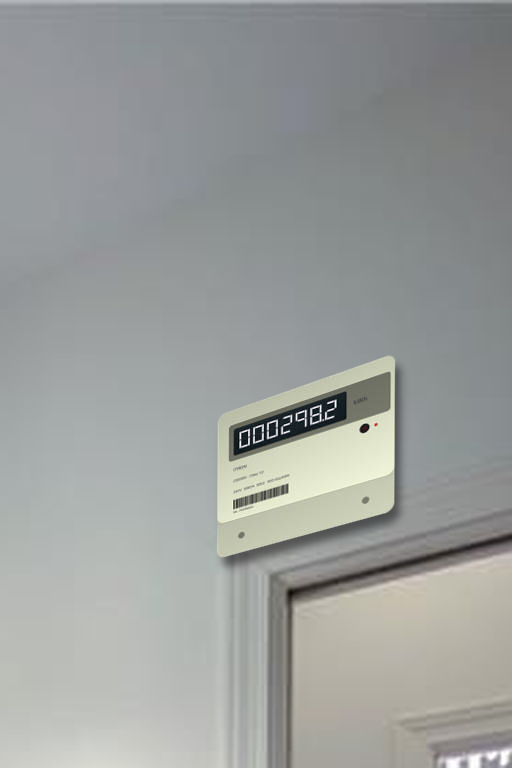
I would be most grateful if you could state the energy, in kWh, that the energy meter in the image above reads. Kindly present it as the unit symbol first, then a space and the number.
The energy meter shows kWh 298.2
